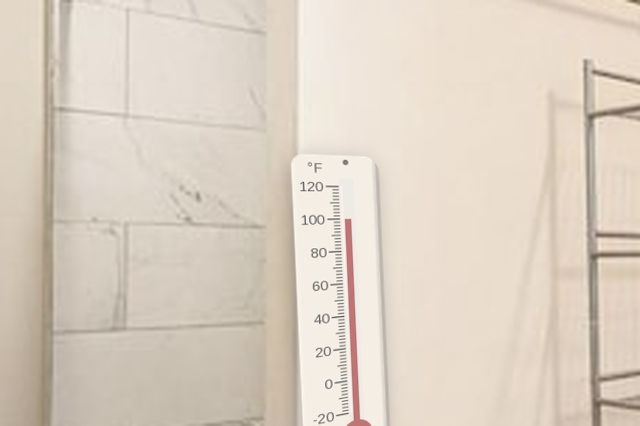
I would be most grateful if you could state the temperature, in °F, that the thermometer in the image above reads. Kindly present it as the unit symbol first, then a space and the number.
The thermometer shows °F 100
